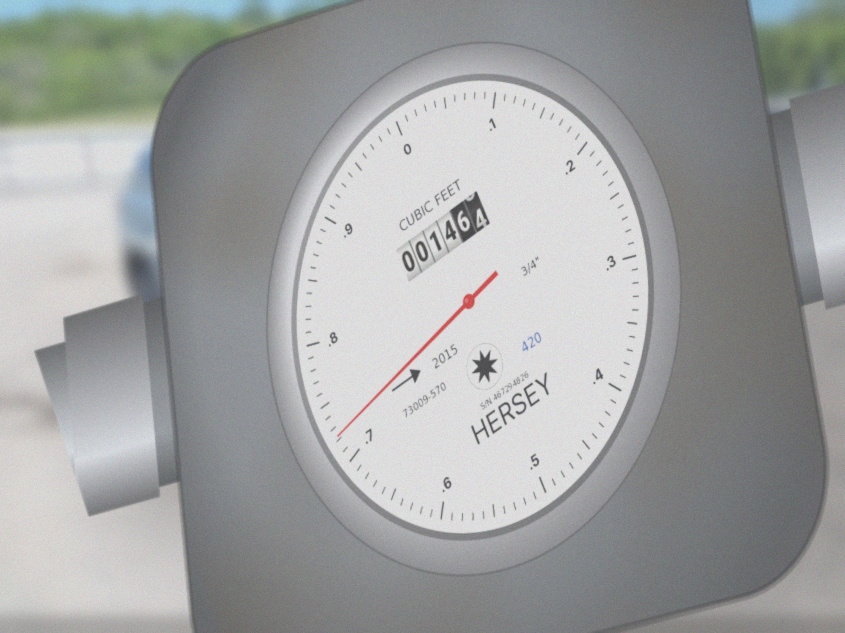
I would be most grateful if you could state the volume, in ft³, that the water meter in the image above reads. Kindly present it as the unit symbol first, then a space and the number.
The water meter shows ft³ 1463.72
